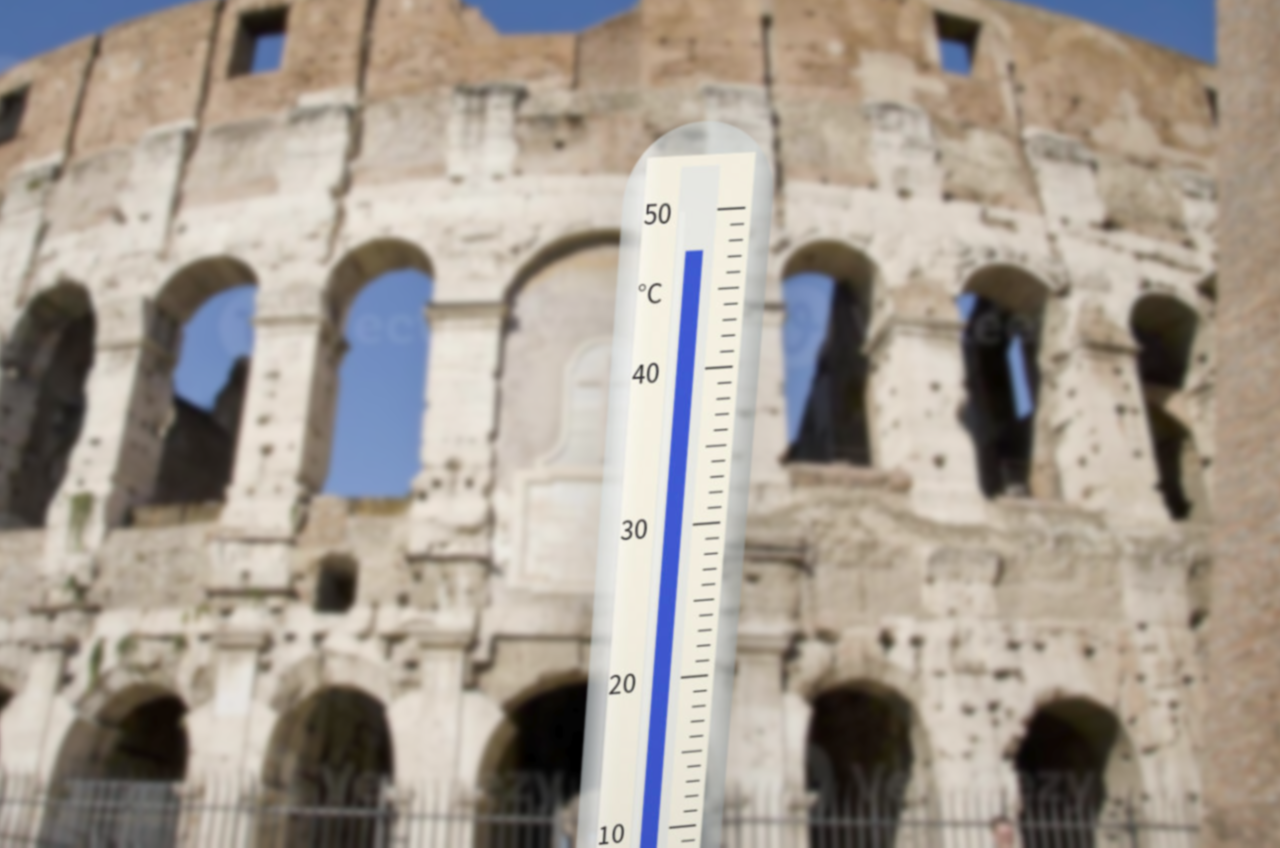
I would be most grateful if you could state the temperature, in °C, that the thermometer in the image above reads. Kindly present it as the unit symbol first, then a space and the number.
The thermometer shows °C 47.5
